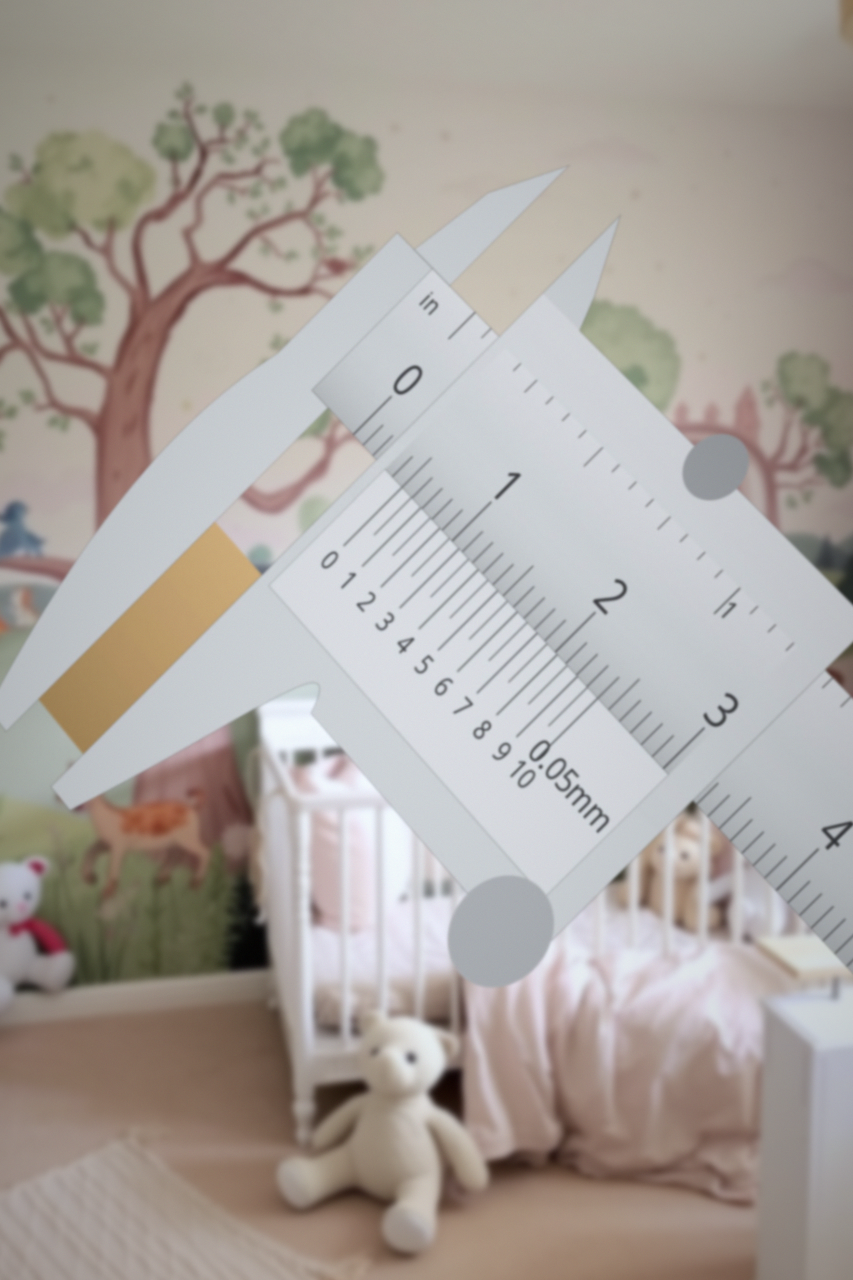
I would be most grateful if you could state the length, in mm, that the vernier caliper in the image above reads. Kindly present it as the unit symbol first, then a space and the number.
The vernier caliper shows mm 5.0
